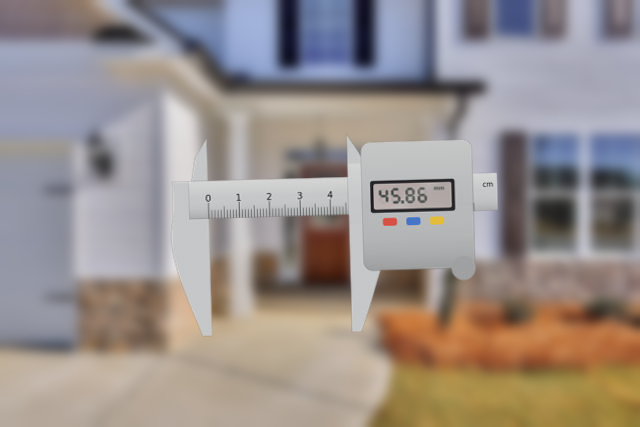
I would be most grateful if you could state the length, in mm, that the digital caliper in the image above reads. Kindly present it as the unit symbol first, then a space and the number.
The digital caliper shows mm 45.86
